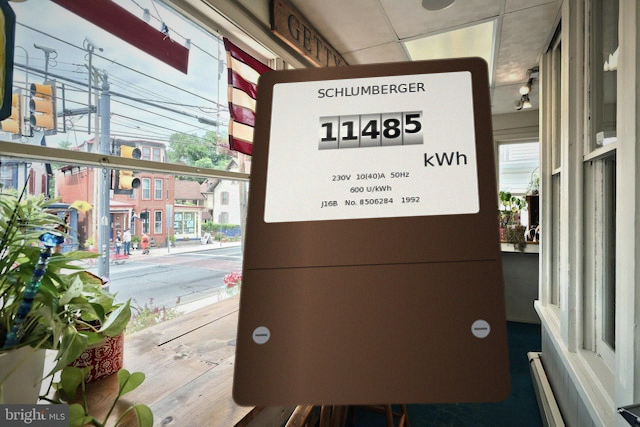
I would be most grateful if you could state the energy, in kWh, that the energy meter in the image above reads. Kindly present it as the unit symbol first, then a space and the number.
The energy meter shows kWh 11485
